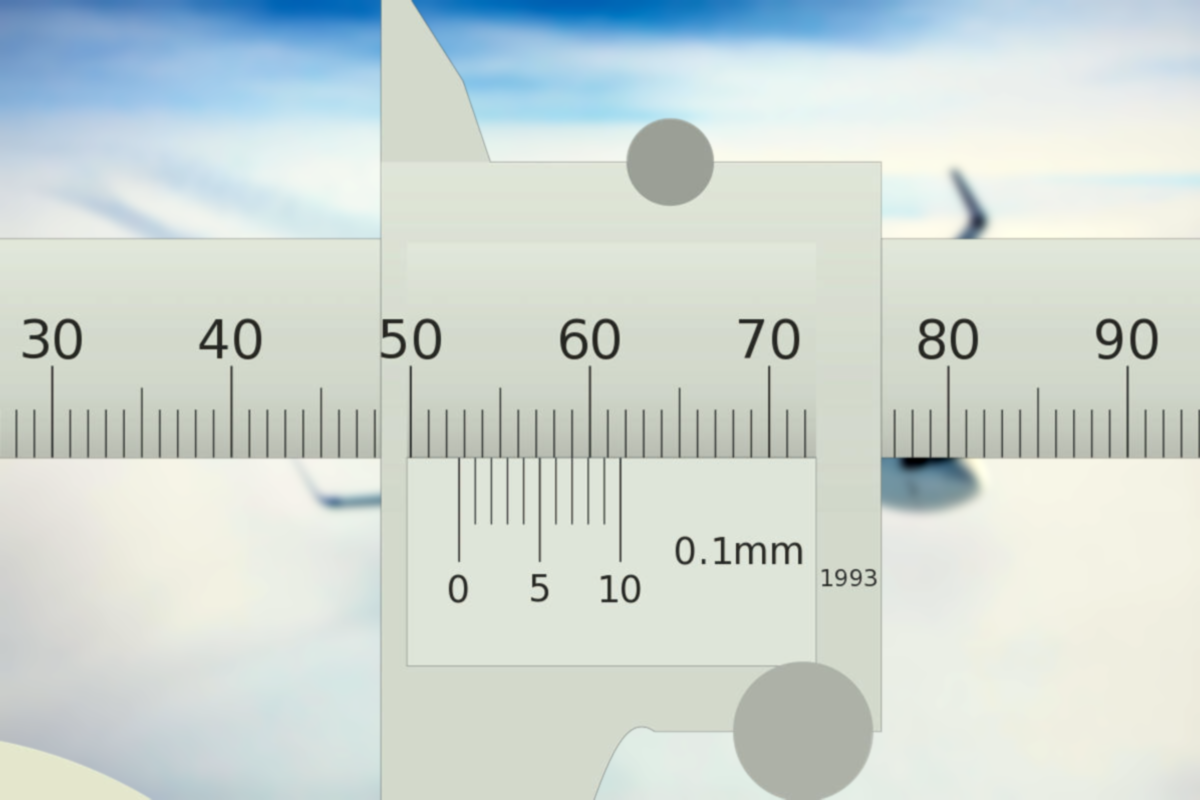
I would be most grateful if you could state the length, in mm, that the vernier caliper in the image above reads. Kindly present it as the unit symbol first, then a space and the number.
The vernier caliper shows mm 52.7
